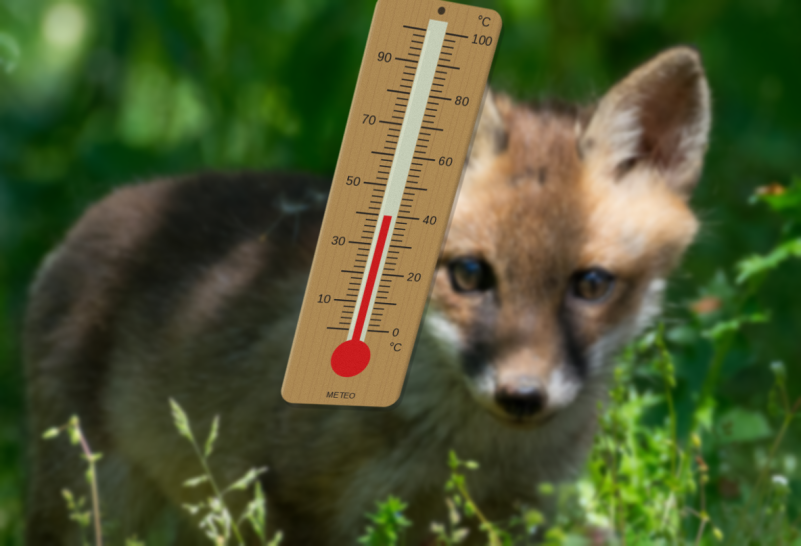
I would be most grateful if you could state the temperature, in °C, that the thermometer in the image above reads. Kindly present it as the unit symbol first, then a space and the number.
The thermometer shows °C 40
